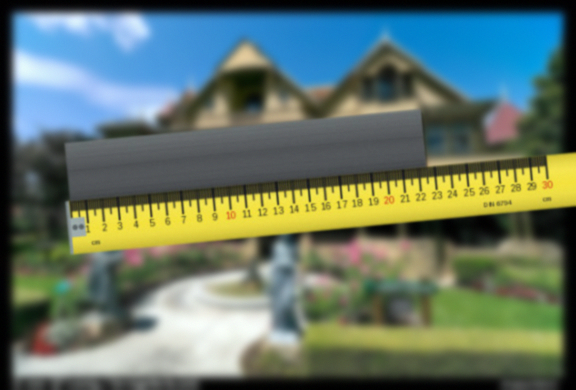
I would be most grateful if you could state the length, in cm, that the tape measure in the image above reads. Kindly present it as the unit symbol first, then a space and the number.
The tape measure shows cm 22.5
